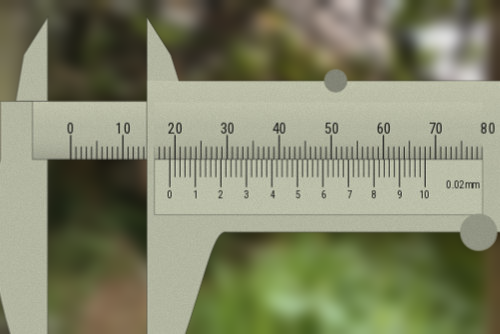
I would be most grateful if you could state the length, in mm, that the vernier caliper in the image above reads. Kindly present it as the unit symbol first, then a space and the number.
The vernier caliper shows mm 19.0
